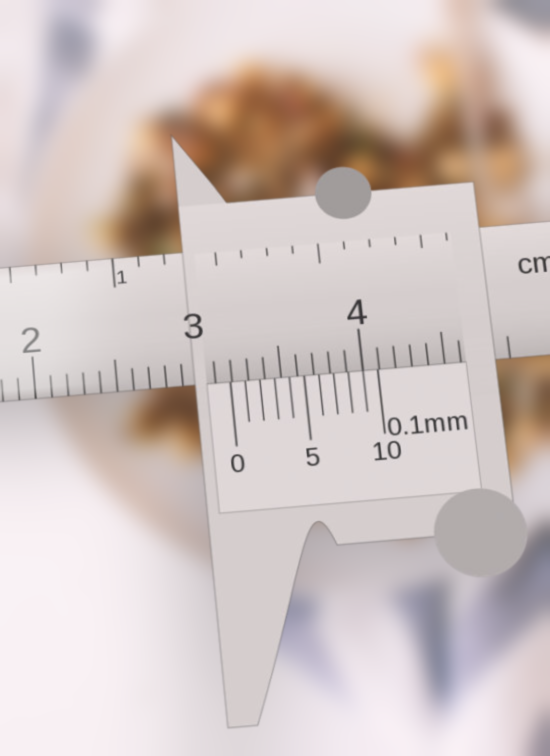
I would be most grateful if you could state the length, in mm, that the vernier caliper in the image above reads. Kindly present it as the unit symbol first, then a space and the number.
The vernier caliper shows mm 31.9
